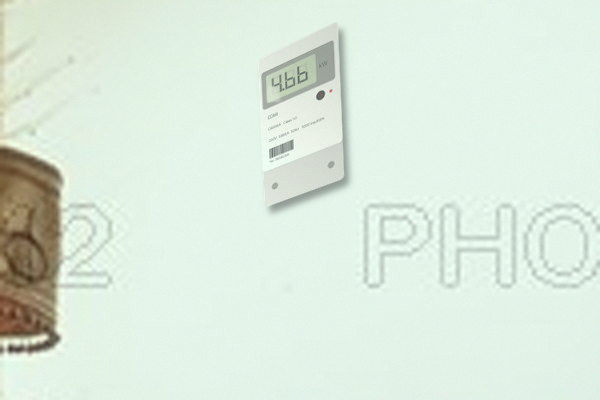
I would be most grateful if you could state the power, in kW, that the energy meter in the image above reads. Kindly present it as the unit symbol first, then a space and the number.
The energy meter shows kW 4.66
